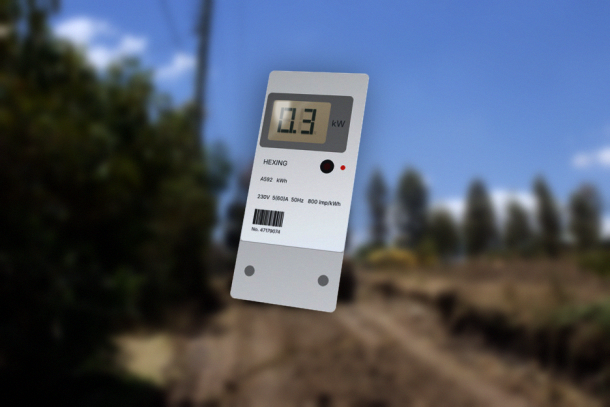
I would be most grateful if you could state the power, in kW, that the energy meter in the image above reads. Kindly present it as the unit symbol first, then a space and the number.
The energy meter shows kW 0.3
